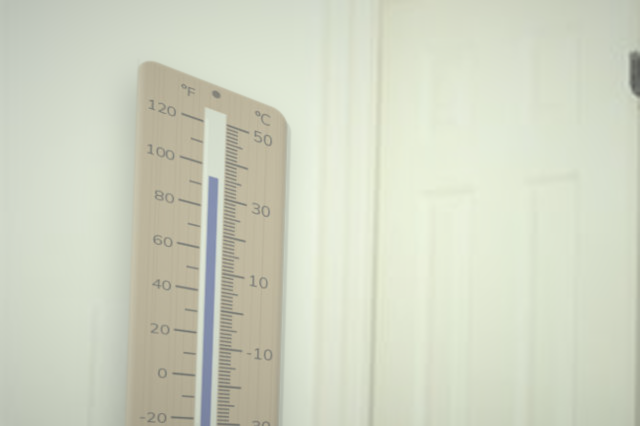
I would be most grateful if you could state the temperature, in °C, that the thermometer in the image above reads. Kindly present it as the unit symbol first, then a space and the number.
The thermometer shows °C 35
